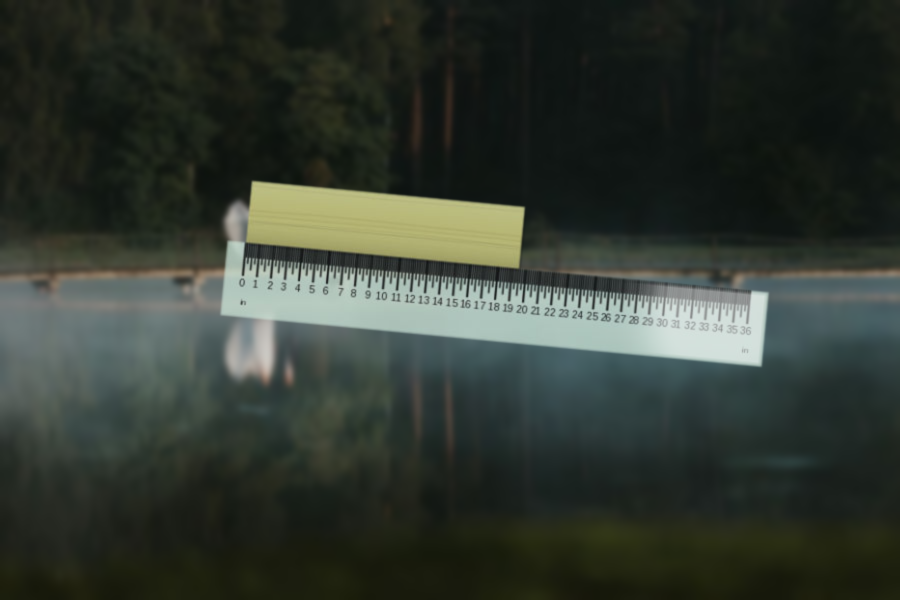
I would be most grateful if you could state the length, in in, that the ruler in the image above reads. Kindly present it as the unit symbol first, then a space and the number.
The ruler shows in 19.5
